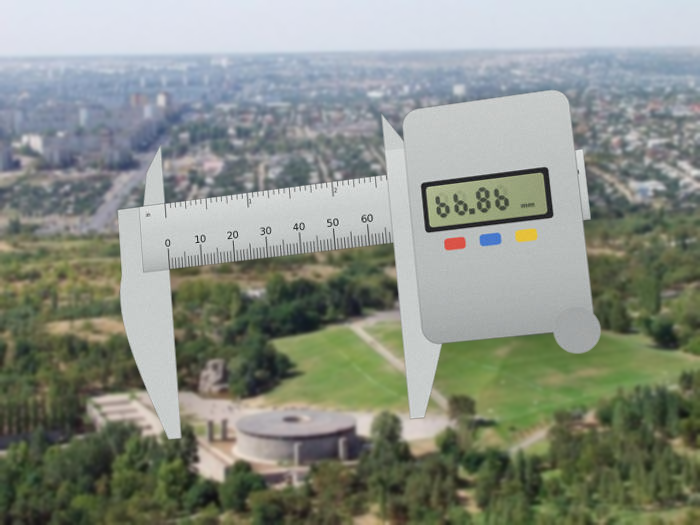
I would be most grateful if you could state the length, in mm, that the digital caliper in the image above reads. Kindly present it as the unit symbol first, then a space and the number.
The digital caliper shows mm 66.86
